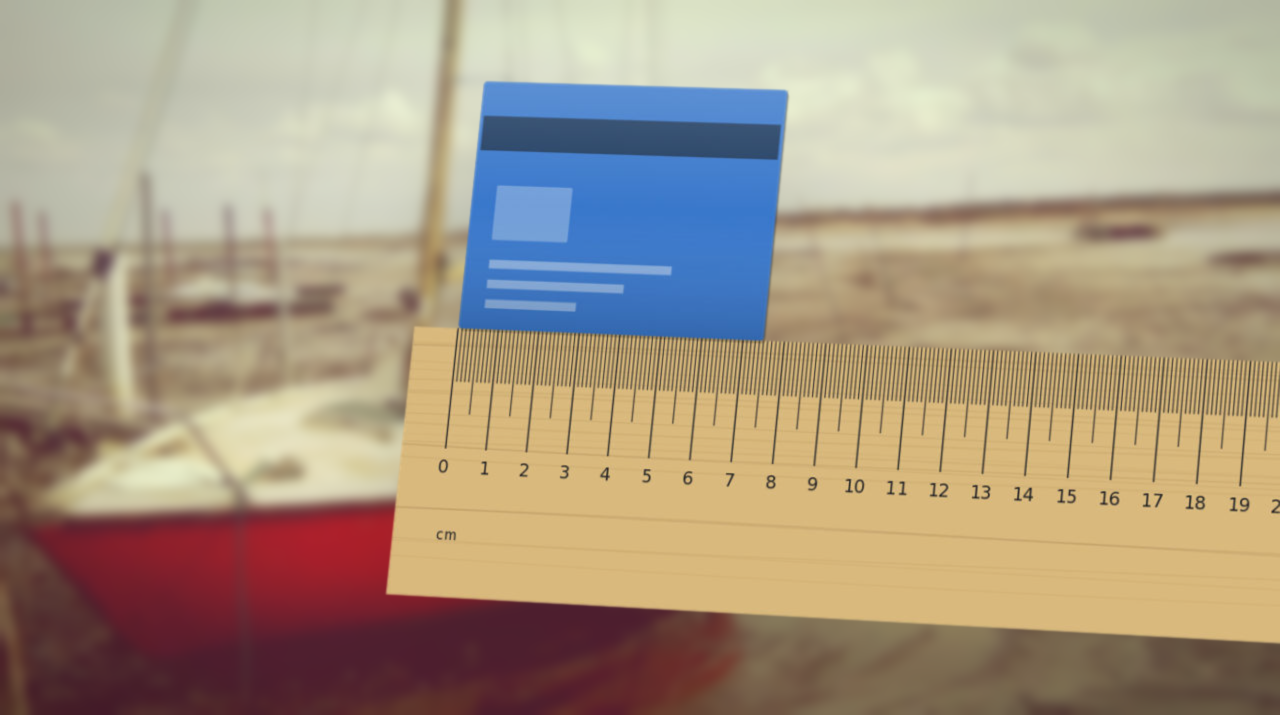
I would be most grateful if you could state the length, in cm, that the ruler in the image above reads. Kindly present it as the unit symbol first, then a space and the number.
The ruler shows cm 7.5
